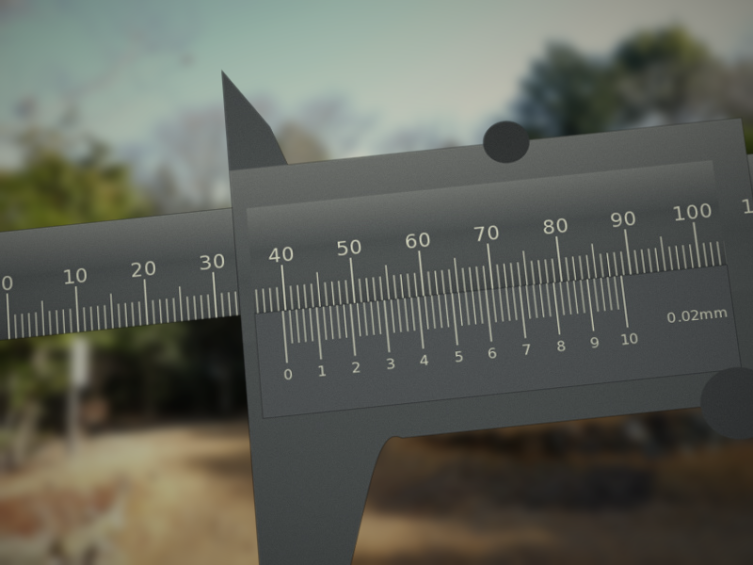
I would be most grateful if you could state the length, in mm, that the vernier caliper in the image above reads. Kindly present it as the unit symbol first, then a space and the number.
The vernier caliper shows mm 39.6
